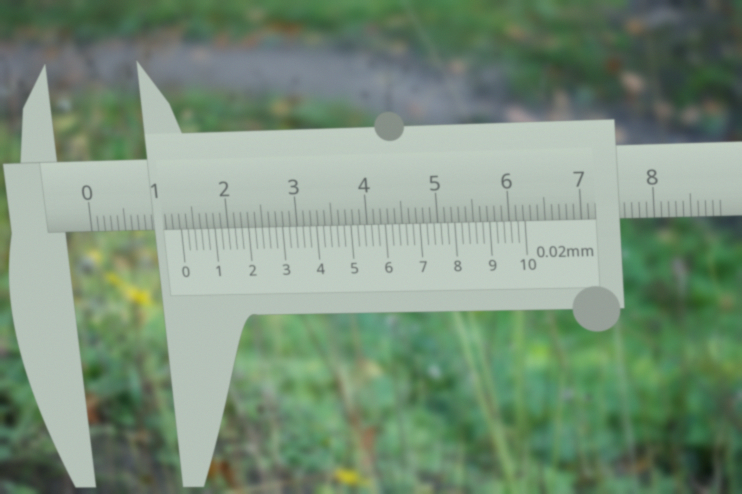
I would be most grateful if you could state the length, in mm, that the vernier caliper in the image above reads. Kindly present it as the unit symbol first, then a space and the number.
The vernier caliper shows mm 13.2
